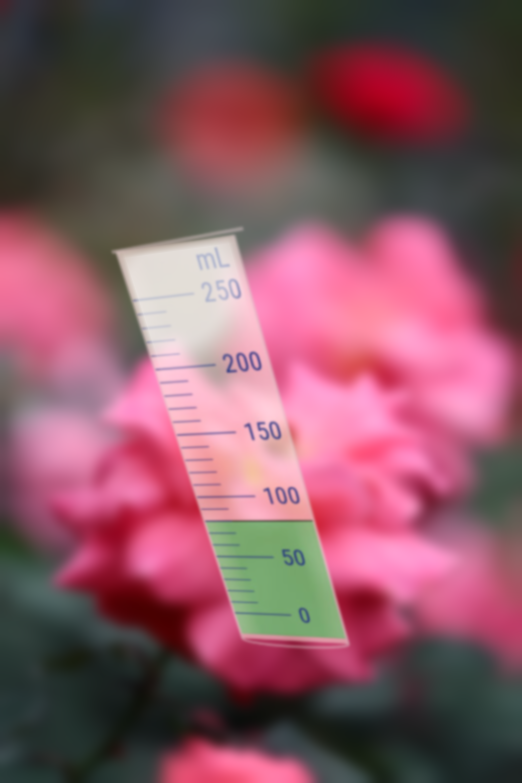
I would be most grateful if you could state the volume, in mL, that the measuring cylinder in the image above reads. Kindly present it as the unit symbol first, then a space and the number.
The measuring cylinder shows mL 80
